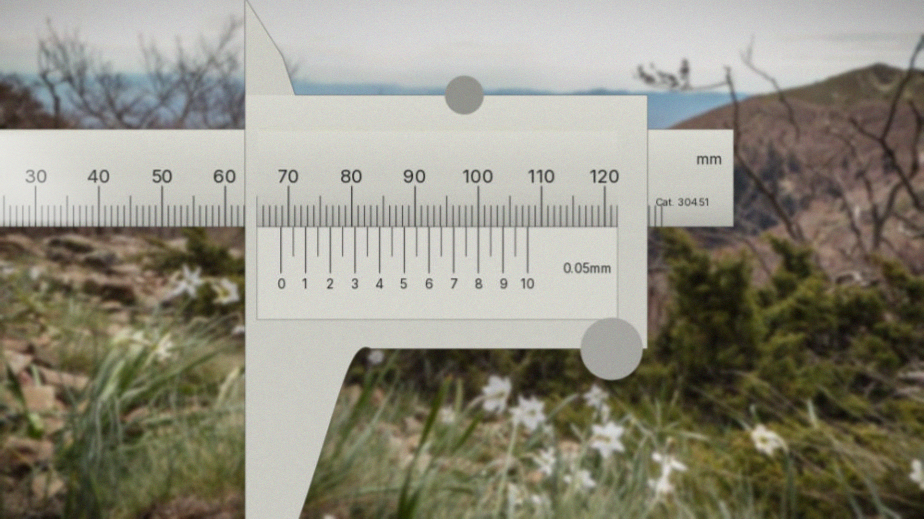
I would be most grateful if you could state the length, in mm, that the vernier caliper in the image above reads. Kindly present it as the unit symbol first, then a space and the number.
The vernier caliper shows mm 68.8
